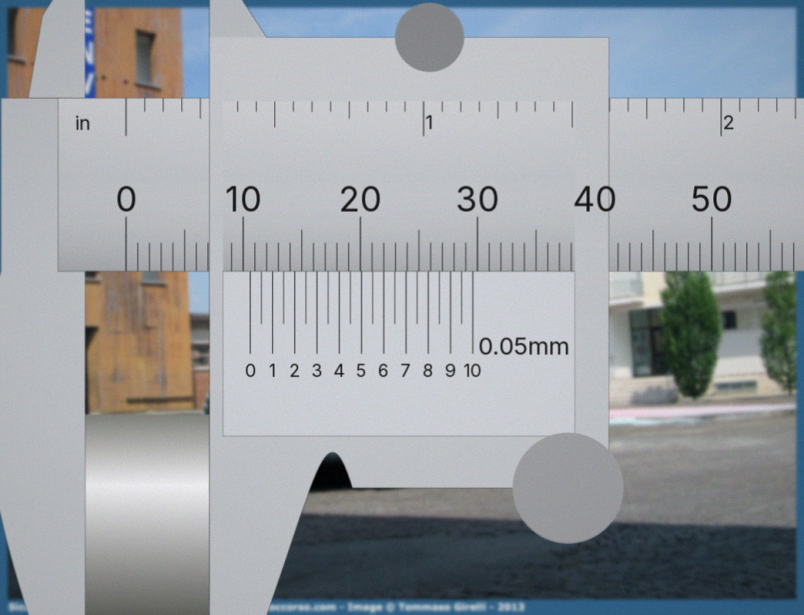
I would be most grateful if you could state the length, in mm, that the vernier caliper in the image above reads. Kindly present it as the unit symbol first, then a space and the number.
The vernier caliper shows mm 10.6
